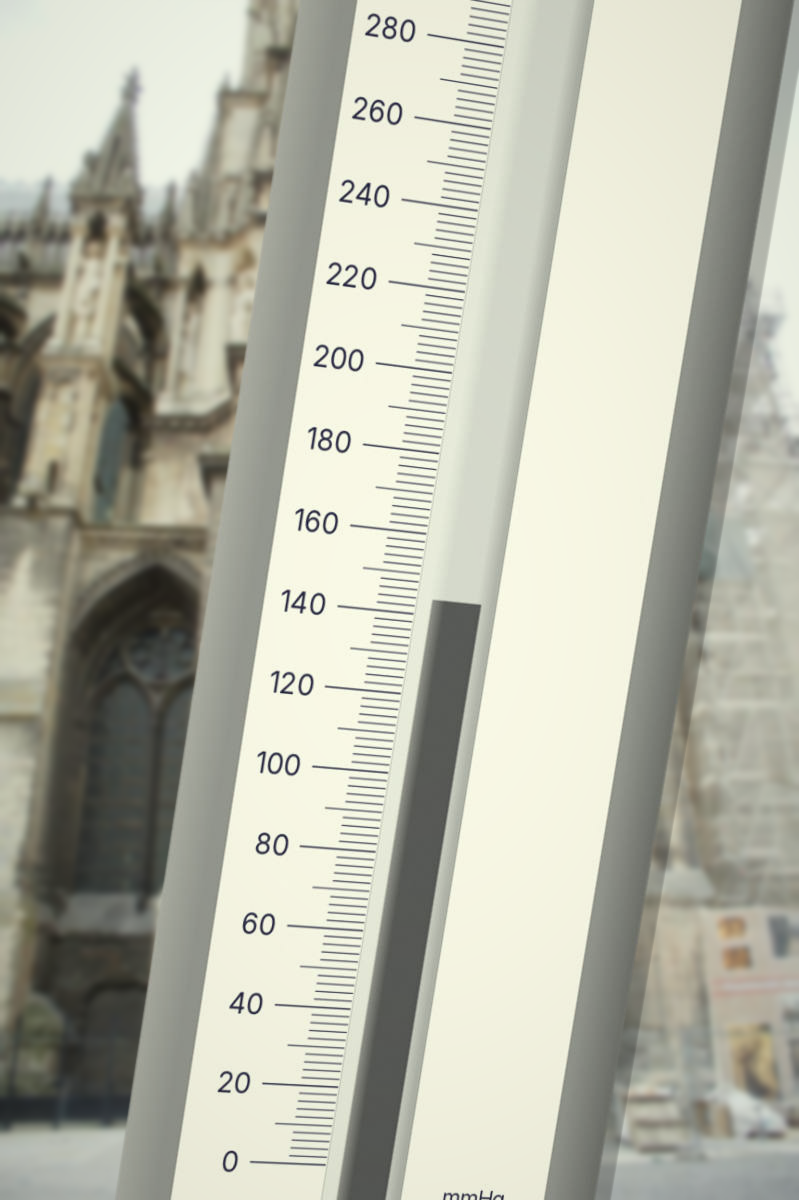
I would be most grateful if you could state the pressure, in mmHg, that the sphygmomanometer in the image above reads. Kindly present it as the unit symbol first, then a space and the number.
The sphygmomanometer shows mmHg 144
